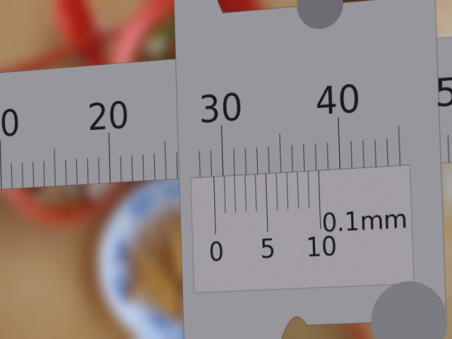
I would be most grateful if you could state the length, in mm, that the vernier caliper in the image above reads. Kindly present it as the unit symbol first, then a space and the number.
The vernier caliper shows mm 29.2
